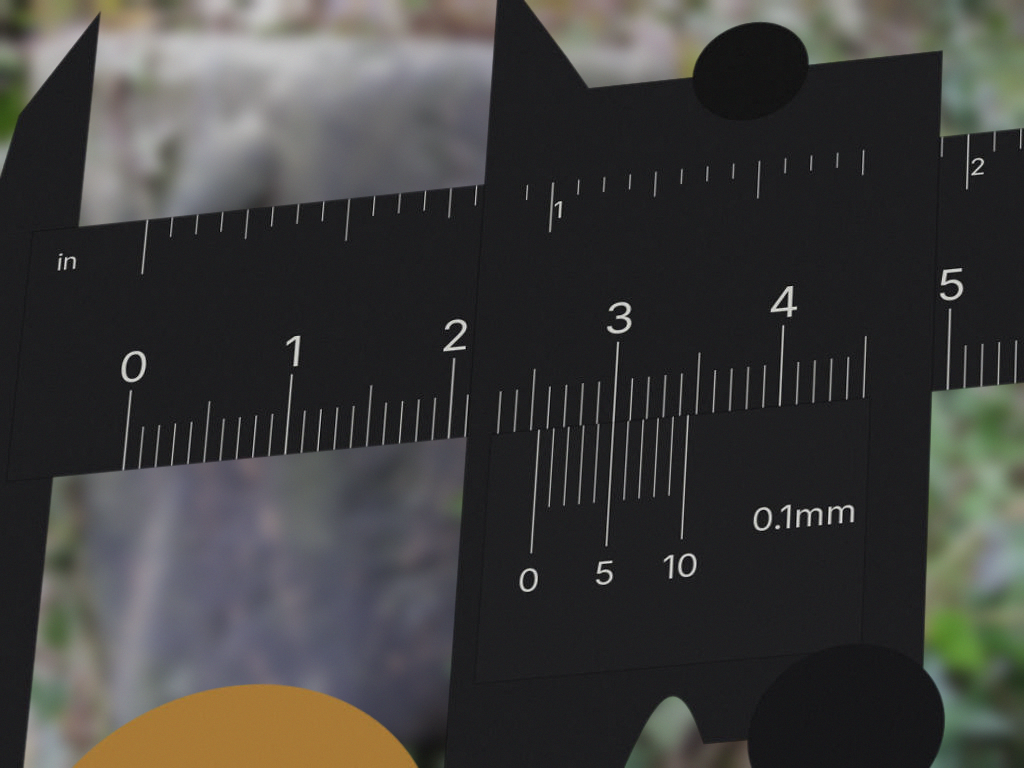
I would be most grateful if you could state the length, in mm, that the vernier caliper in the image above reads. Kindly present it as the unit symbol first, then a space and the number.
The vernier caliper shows mm 25.5
